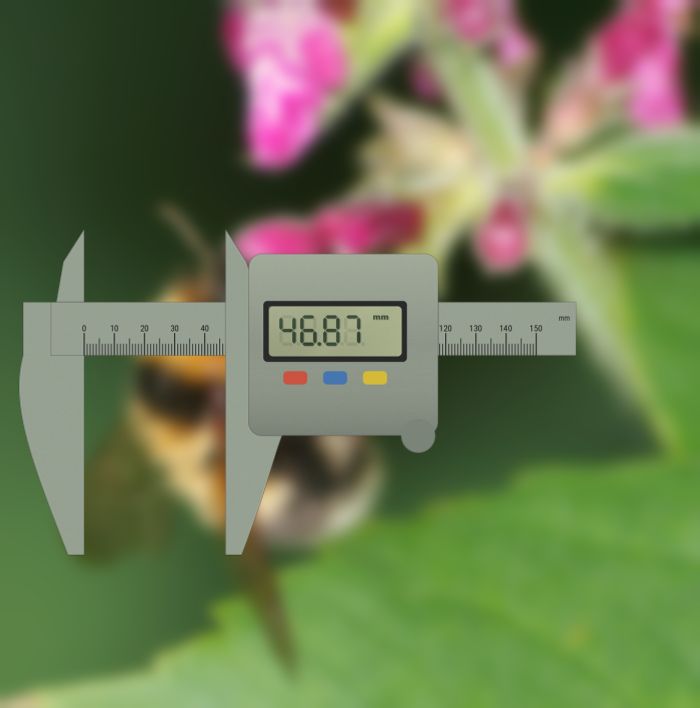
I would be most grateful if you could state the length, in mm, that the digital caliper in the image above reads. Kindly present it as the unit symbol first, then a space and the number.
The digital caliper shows mm 46.87
